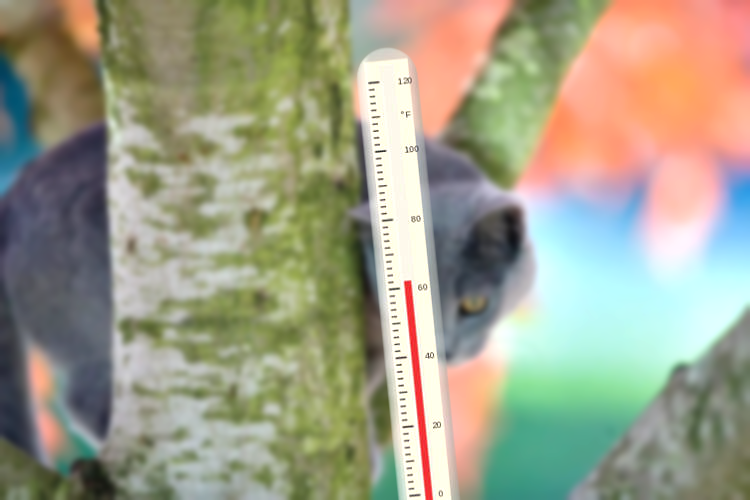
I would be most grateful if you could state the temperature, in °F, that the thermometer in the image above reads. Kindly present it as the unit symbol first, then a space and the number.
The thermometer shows °F 62
